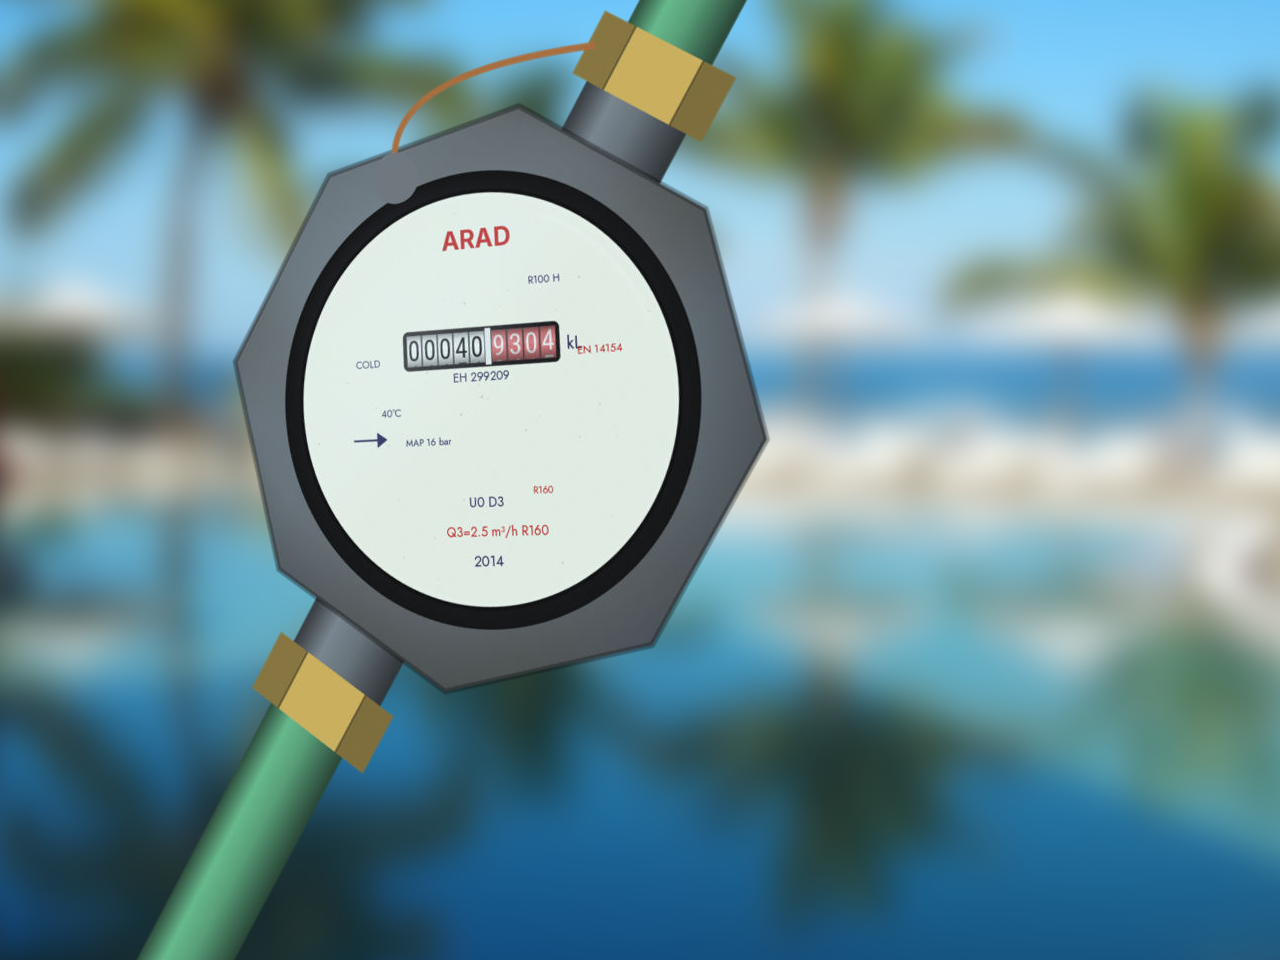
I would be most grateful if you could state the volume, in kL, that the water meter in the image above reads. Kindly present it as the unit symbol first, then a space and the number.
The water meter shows kL 40.9304
